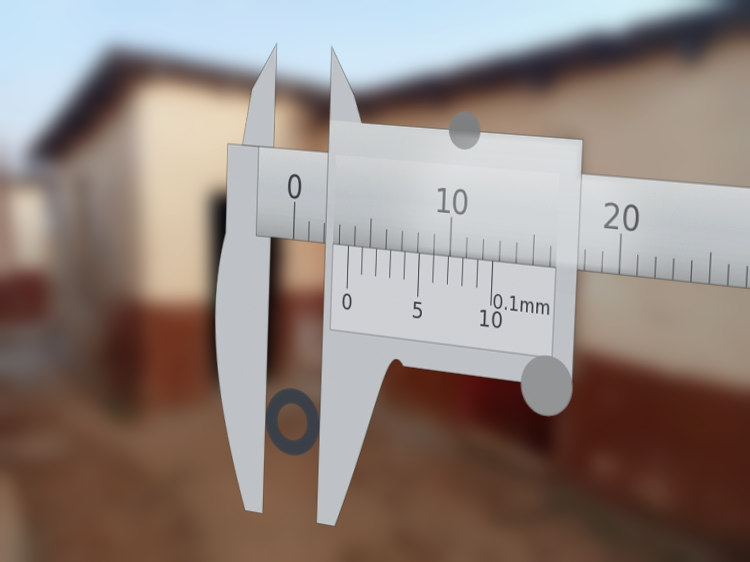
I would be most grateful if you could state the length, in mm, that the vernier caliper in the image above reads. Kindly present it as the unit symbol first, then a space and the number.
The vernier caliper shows mm 3.6
